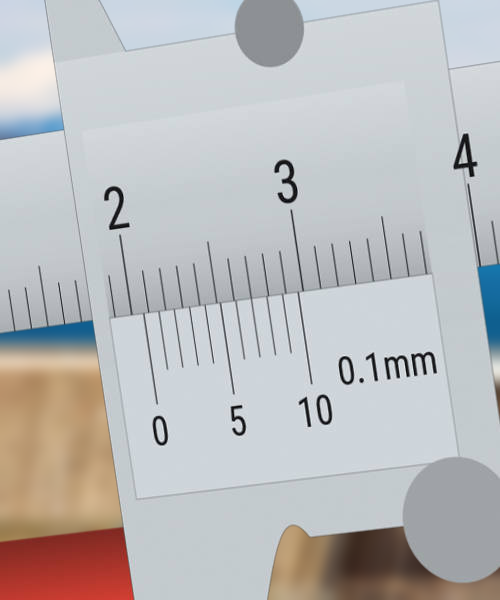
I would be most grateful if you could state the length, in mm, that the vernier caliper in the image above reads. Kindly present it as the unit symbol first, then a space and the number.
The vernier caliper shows mm 20.7
